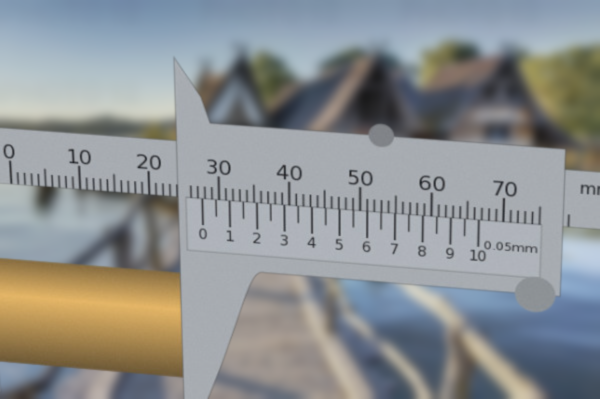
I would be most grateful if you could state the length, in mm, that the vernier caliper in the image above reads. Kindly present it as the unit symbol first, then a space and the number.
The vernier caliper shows mm 27.6
